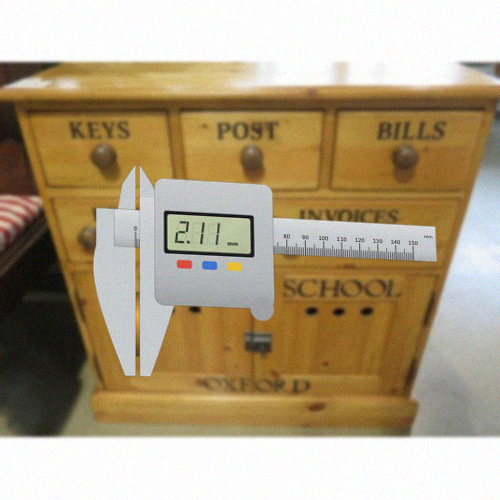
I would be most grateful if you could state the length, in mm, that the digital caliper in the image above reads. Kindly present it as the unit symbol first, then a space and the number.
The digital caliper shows mm 2.11
